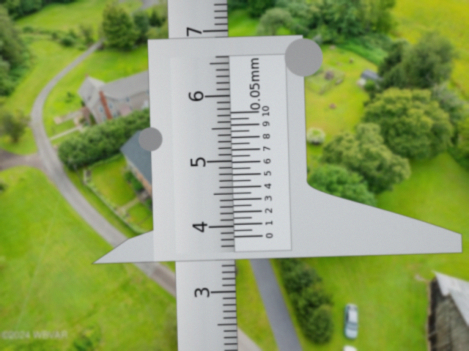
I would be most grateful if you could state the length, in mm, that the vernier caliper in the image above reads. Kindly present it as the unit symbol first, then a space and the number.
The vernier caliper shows mm 38.4
